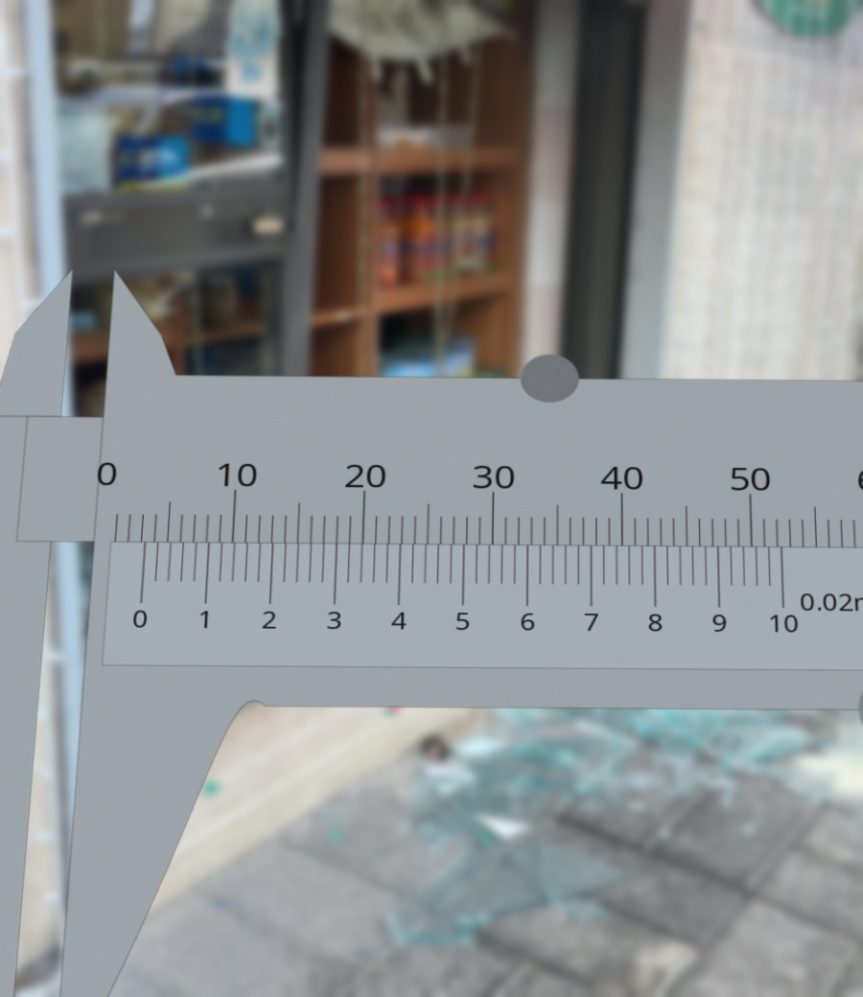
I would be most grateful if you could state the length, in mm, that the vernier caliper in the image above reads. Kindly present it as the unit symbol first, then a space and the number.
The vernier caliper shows mm 3.3
